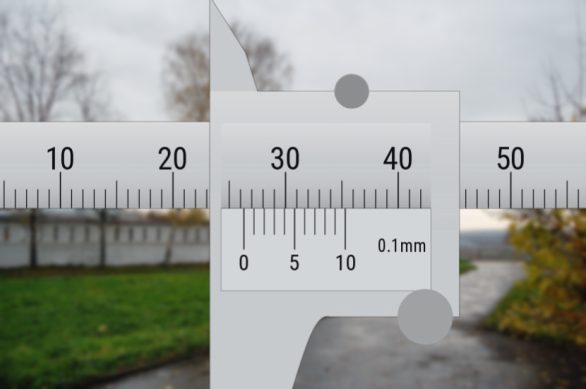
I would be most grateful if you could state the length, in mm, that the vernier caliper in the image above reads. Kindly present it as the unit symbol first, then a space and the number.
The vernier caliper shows mm 26.3
